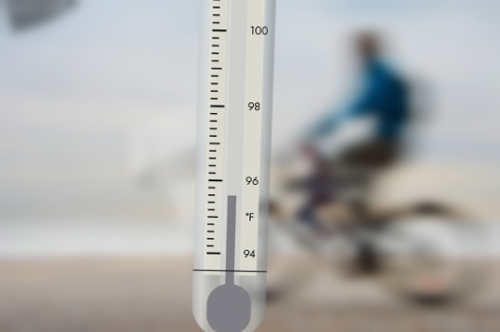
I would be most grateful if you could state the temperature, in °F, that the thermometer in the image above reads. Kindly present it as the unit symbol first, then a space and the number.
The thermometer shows °F 95.6
